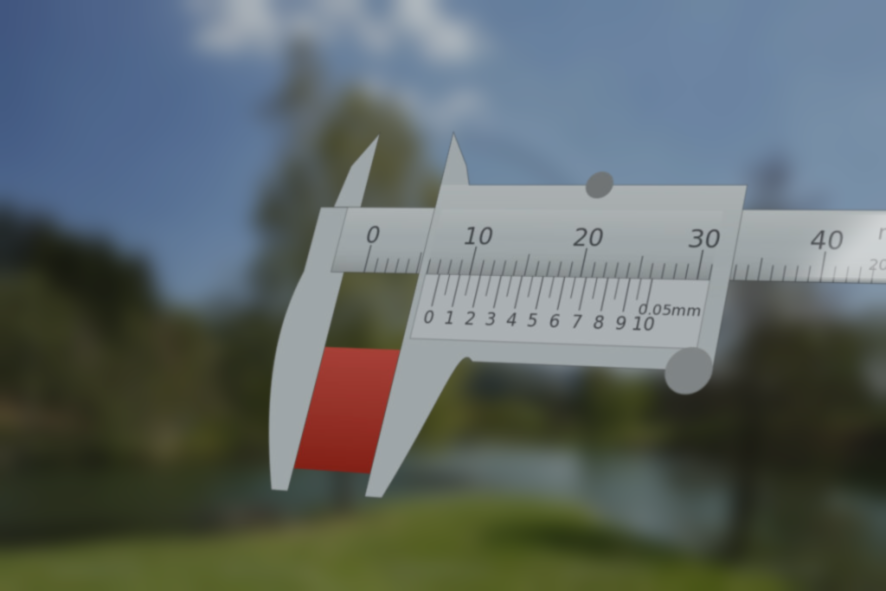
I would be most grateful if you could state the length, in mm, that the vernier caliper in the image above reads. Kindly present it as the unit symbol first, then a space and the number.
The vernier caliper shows mm 7.2
